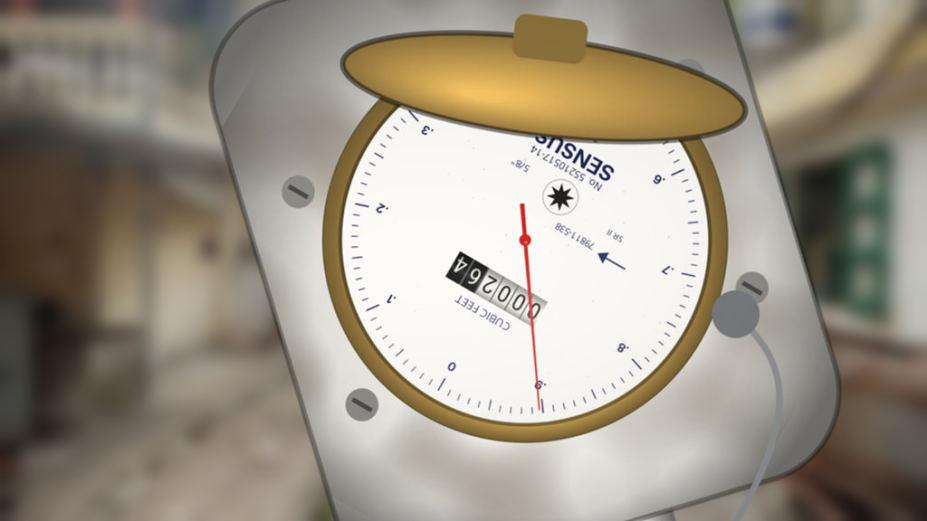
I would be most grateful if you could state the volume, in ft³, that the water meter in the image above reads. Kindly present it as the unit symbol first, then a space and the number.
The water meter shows ft³ 263.90
